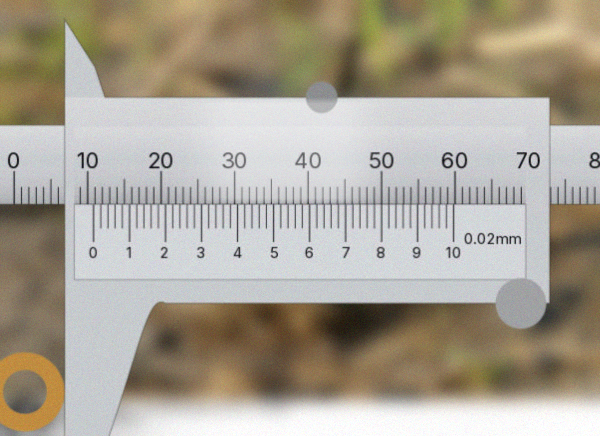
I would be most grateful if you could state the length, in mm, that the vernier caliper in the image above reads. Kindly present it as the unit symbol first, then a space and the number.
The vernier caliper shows mm 10.8
